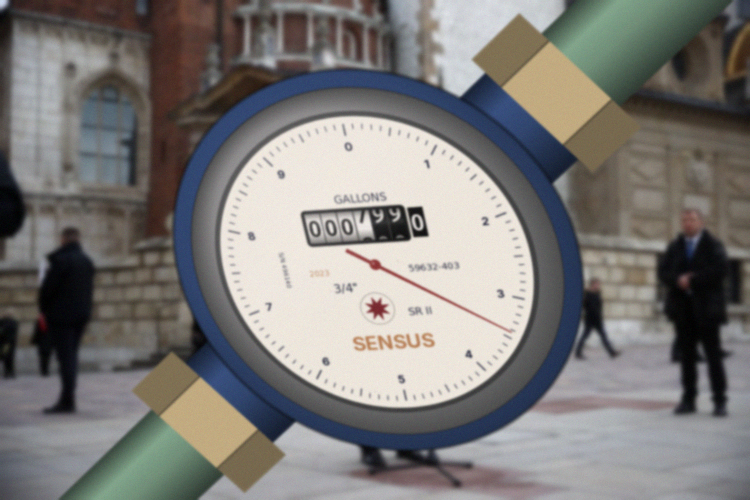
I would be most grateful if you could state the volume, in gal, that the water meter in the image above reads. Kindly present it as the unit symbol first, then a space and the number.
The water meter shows gal 7993.4
